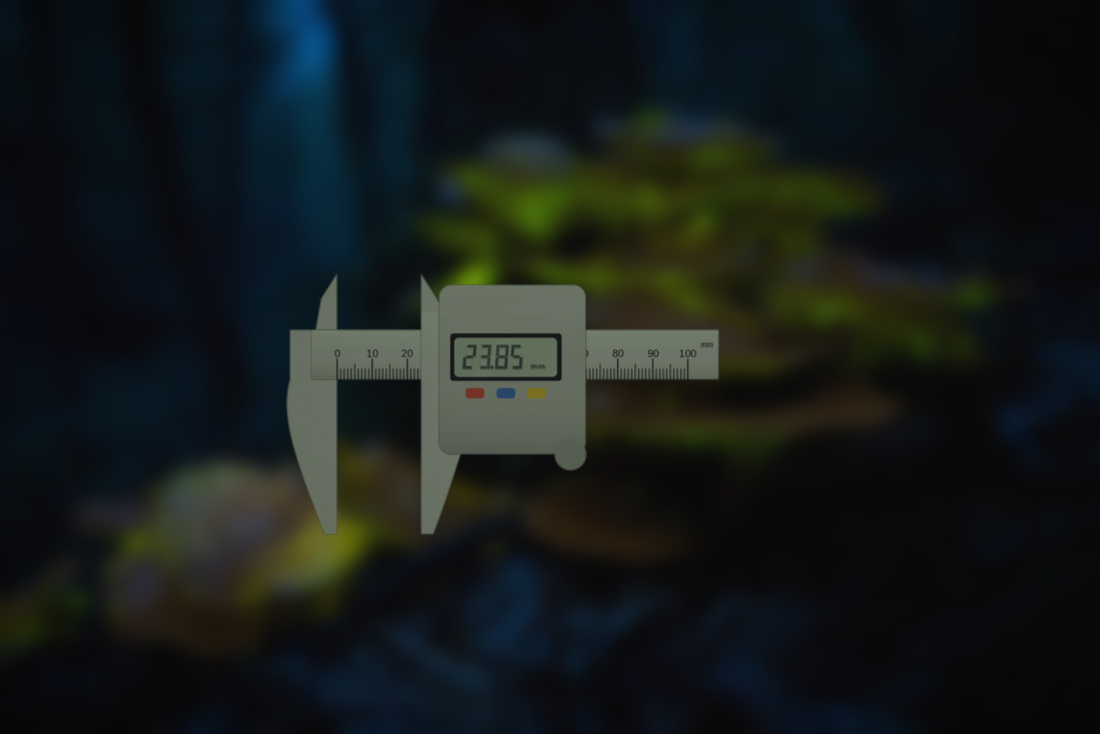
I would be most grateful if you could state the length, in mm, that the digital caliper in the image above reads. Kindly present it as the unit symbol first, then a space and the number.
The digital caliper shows mm 23.85
